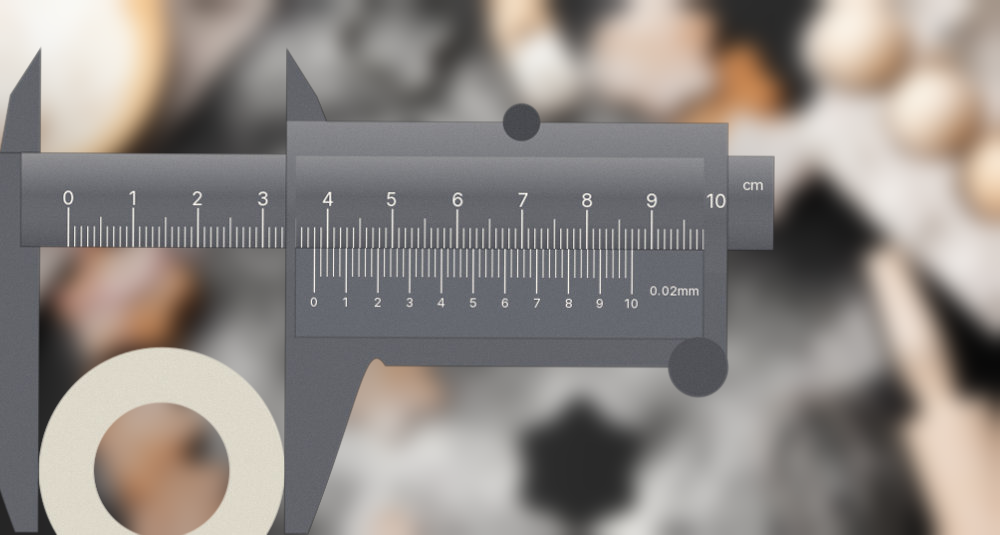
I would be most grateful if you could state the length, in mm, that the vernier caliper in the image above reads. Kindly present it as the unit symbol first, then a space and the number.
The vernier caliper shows mm 38.0
